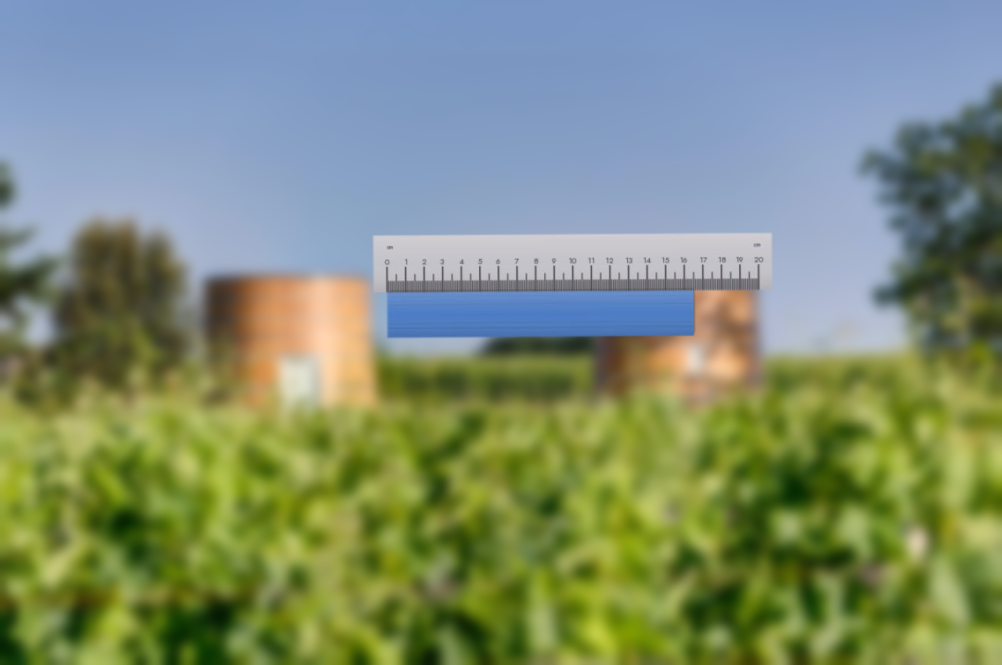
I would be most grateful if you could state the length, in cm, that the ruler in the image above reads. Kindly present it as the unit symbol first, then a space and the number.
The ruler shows cm 16.5
